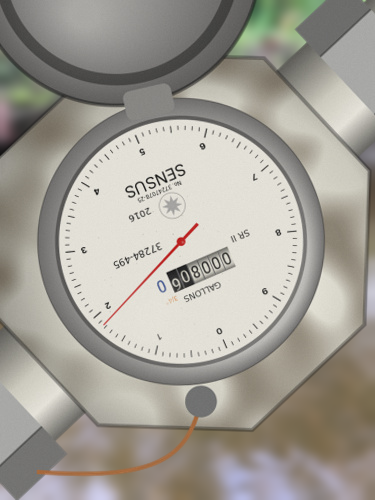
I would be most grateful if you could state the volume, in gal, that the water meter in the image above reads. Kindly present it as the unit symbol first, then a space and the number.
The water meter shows gal 8061.8
